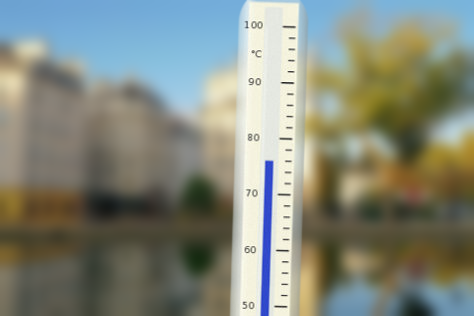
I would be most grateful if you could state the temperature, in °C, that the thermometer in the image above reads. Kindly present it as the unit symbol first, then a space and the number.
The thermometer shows °C 76
